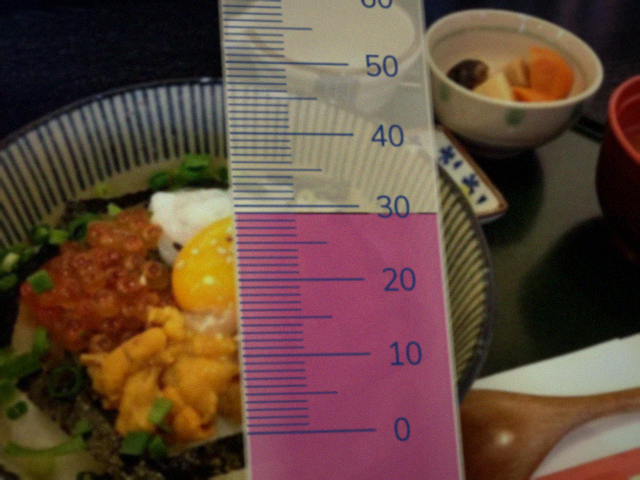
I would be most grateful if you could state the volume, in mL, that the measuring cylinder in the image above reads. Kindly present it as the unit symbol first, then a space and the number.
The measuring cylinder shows mL 29
